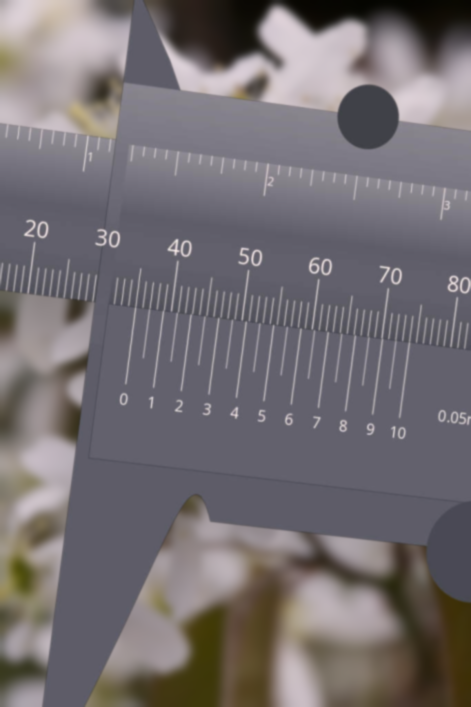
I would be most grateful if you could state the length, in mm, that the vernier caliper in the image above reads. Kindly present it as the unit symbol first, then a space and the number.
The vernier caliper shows mm 35.0
